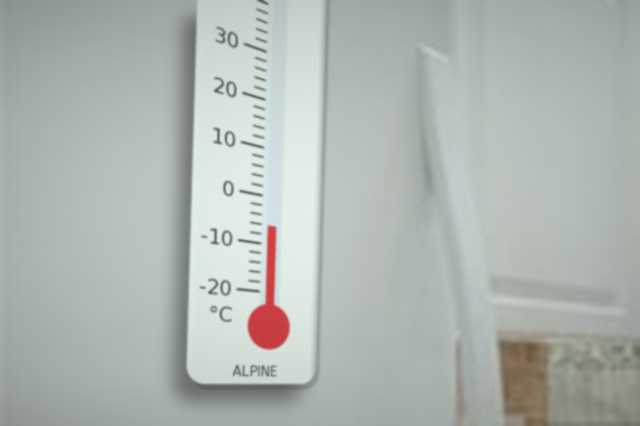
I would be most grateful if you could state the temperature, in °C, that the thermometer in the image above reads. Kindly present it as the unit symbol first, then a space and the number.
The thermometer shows °C -6
